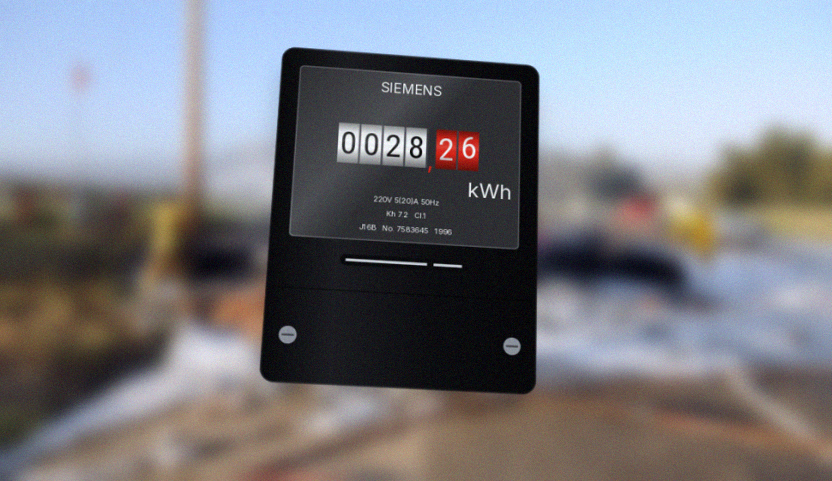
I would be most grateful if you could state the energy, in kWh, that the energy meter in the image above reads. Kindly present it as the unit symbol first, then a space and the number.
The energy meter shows kWh 28.26
